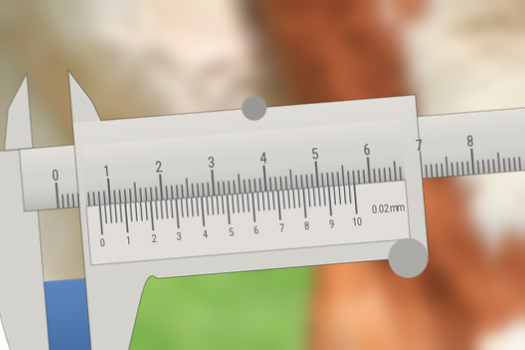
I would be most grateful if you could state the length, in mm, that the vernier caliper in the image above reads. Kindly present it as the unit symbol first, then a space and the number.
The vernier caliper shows mm 8.0
